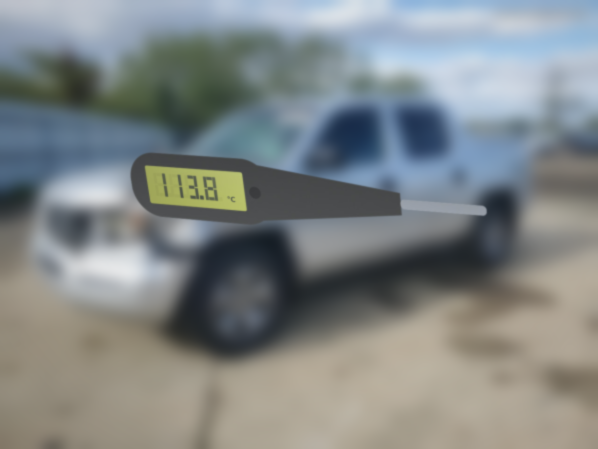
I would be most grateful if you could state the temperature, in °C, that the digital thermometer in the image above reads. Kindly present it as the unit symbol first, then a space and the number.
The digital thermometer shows °C 113.8
